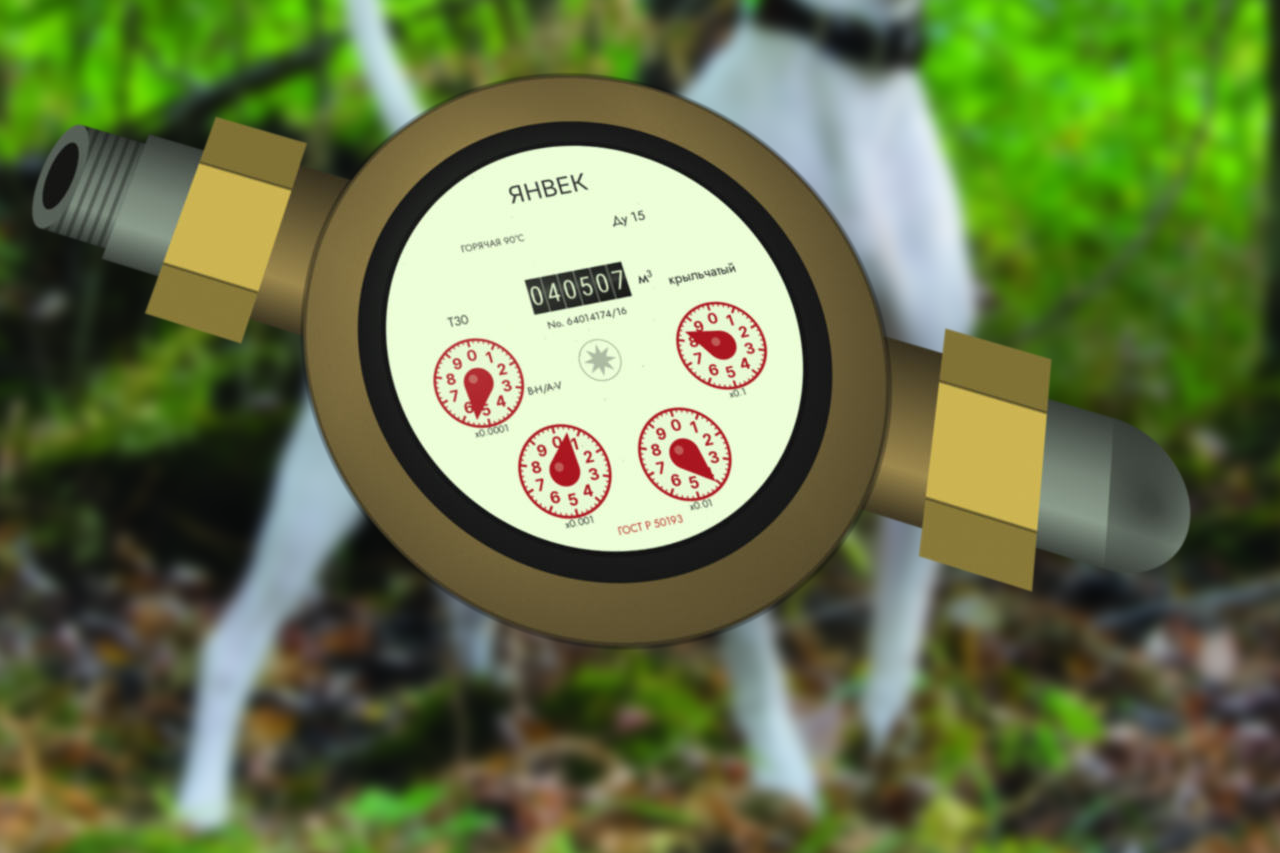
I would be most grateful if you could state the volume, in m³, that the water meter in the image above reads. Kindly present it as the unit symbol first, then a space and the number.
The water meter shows m³ 40507.8405
